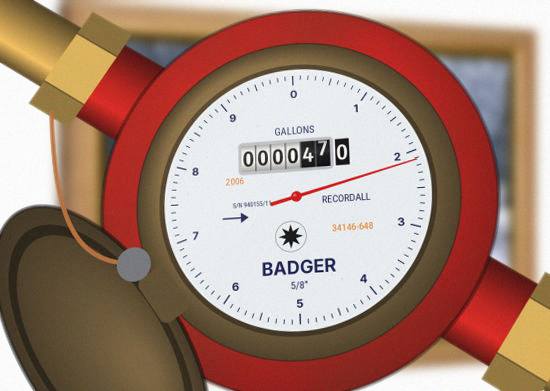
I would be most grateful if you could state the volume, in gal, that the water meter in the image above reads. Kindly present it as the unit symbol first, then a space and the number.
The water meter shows gal 472.1
